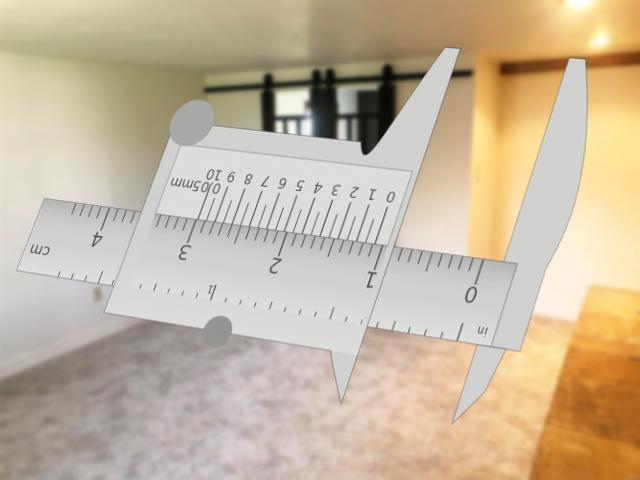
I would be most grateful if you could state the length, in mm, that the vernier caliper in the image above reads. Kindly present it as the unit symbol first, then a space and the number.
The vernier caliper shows mm 10.8
